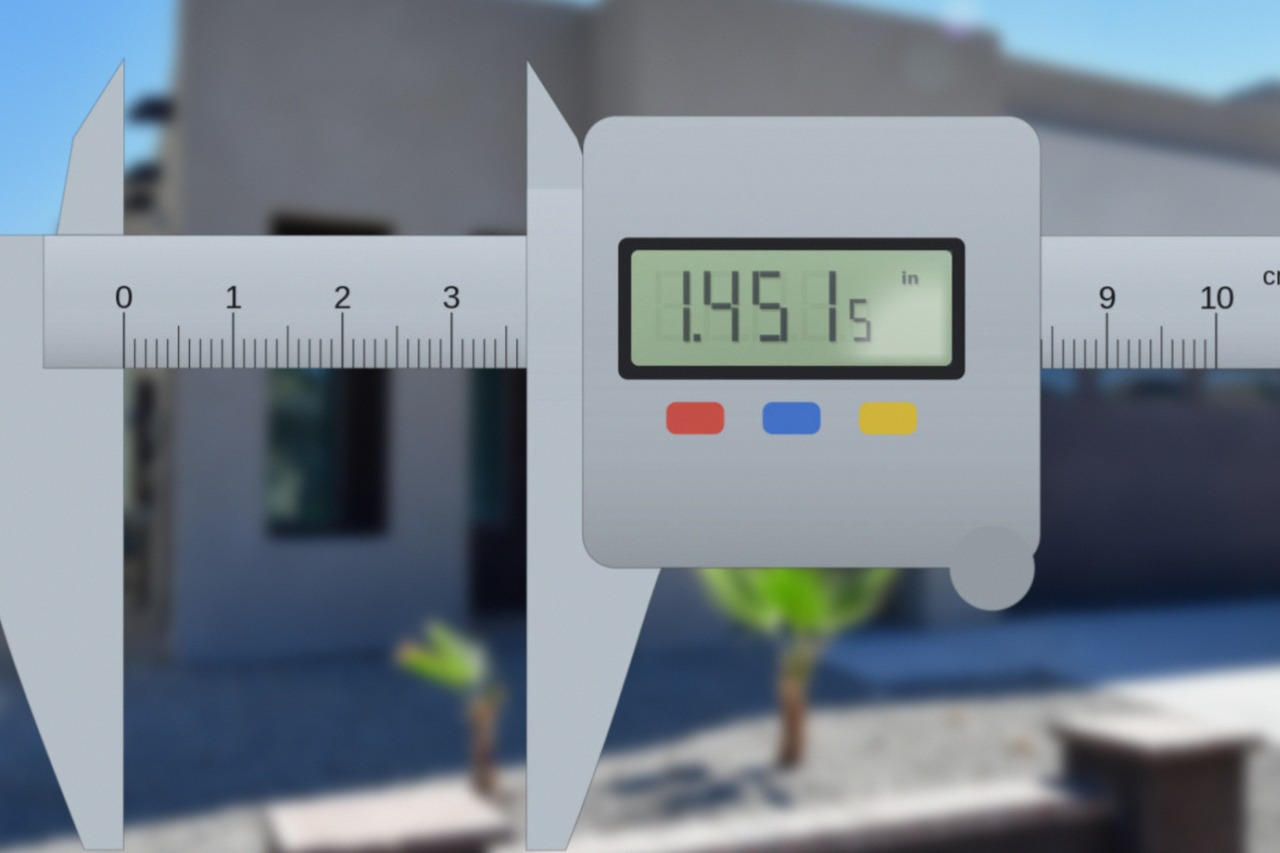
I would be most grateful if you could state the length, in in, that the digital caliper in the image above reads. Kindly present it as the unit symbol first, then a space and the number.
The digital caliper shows in 1.4515
